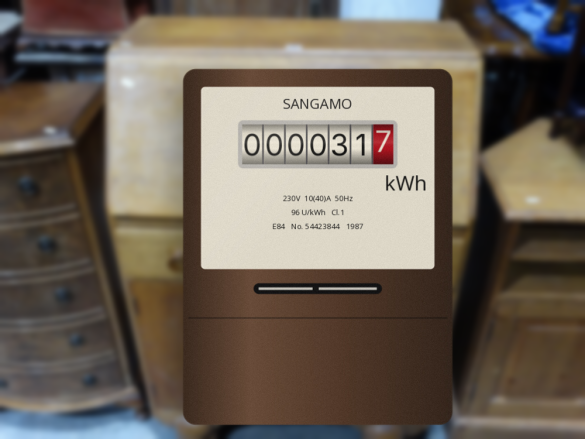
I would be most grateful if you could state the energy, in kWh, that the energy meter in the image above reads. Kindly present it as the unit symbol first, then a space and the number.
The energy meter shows kWh 31.7
